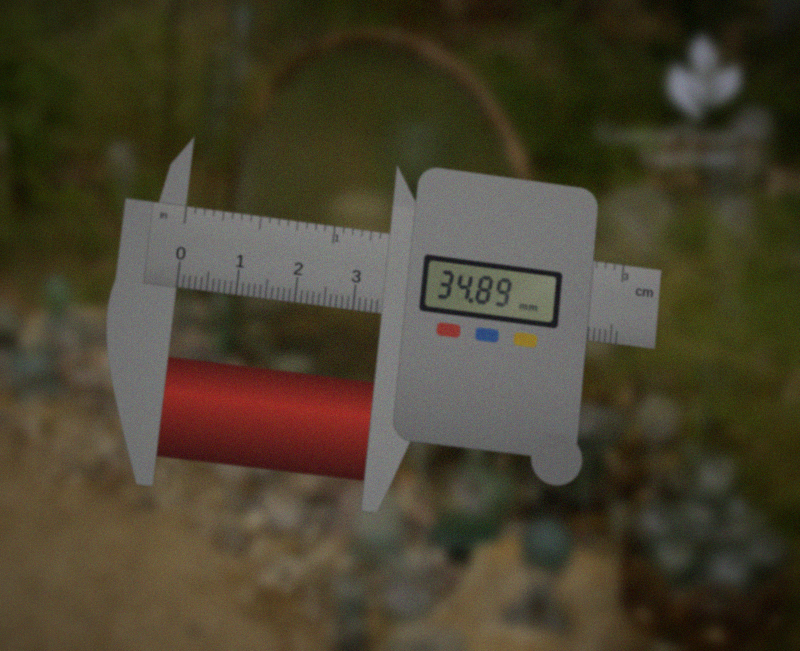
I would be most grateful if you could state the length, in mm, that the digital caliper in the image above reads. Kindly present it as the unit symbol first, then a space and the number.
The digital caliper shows mm 34.89
